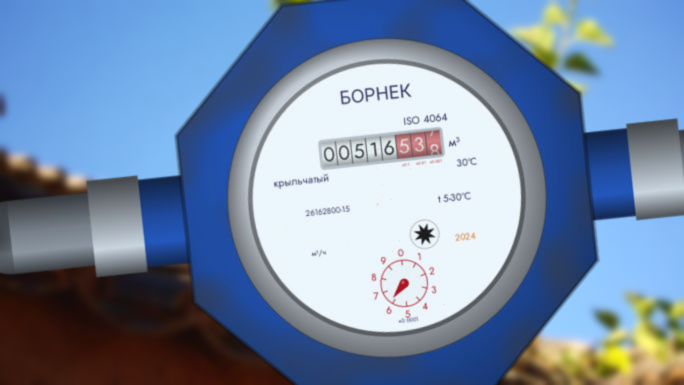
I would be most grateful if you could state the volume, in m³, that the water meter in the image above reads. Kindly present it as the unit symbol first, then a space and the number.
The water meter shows m³ 516.5376
